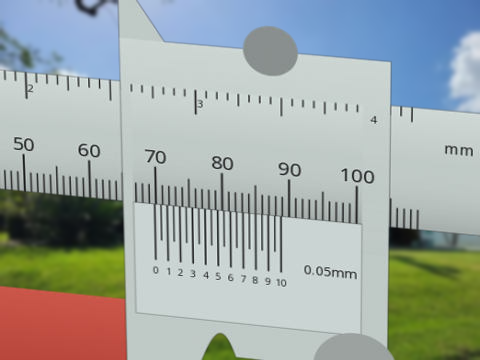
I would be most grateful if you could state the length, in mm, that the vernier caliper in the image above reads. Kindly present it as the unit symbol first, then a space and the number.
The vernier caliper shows mm 69.8
